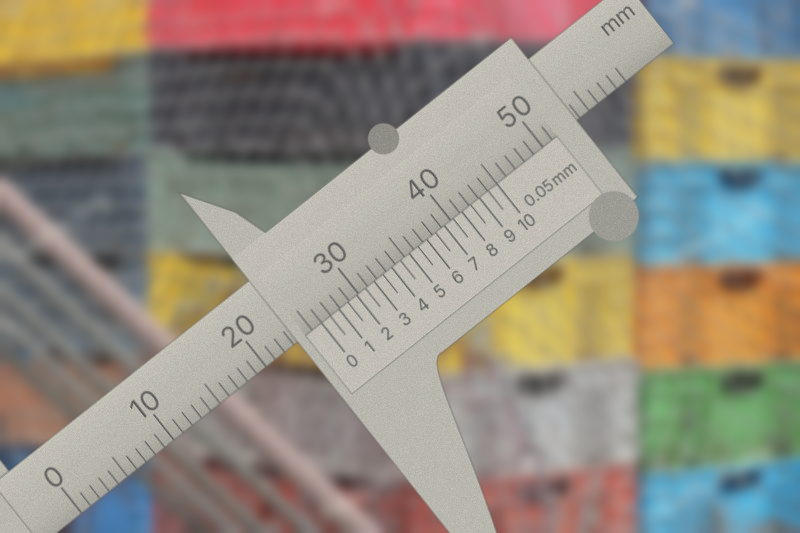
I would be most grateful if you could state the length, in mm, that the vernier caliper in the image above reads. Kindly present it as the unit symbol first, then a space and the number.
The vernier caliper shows mm 26.0
